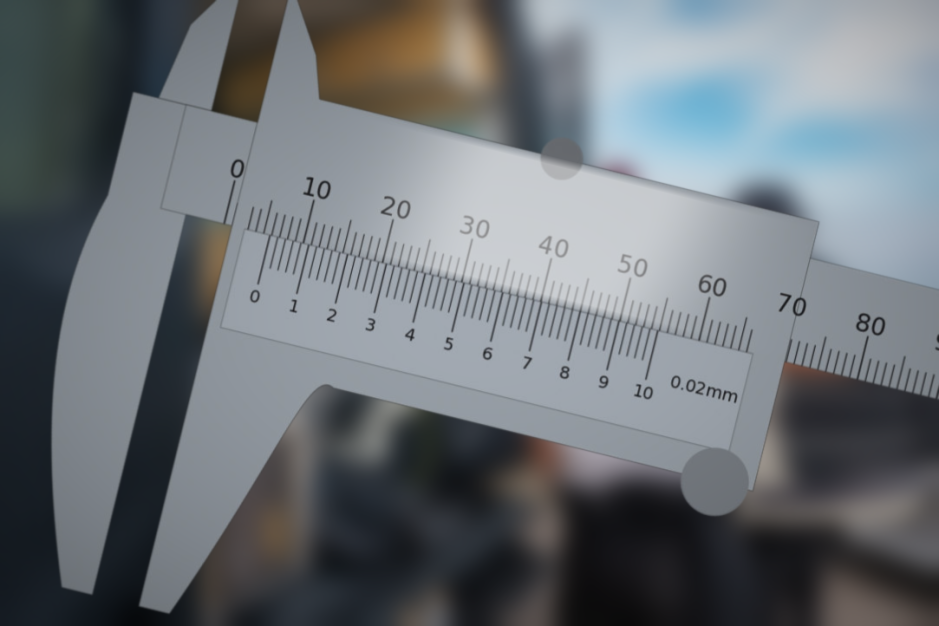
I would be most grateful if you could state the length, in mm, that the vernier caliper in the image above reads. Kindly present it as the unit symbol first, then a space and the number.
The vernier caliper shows mm 5.8
